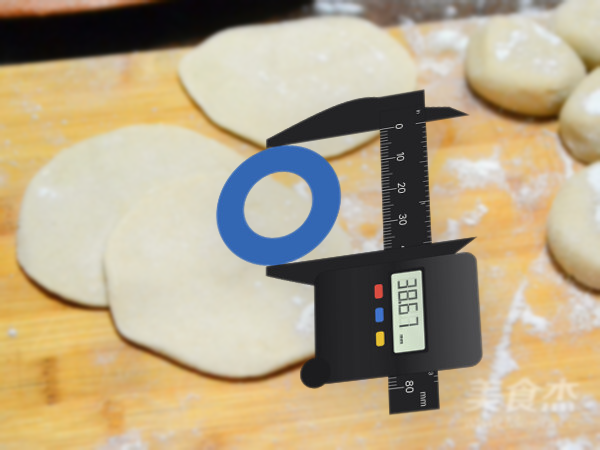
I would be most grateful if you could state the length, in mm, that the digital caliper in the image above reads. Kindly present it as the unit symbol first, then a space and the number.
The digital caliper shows mm 38.67
